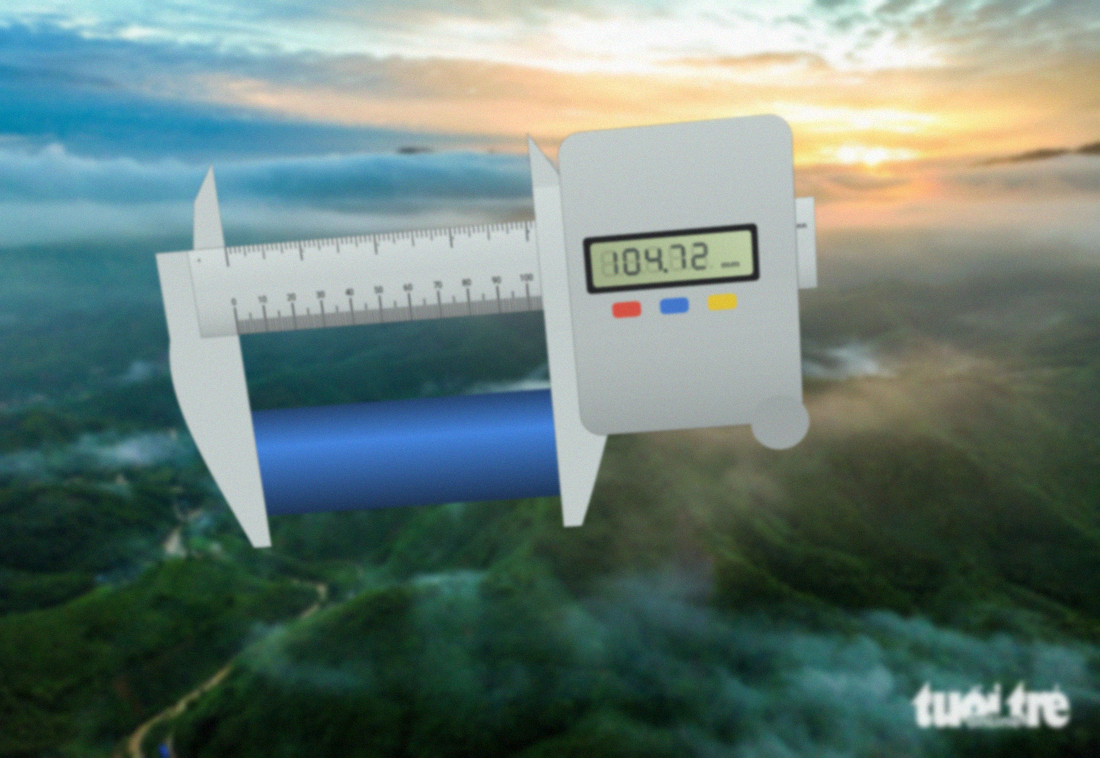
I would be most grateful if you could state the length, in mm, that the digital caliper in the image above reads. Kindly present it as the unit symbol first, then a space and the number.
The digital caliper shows mm 104.72
